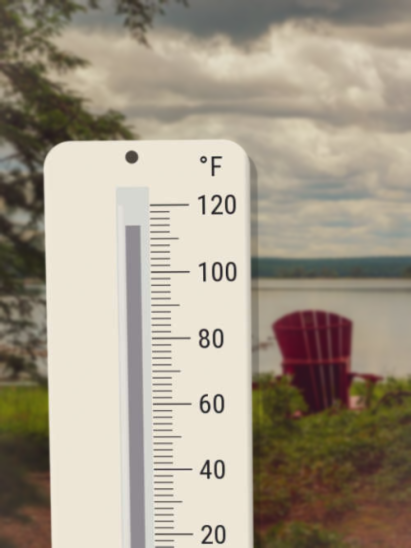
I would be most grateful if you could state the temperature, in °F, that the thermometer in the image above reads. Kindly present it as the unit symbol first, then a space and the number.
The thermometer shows °F 114
